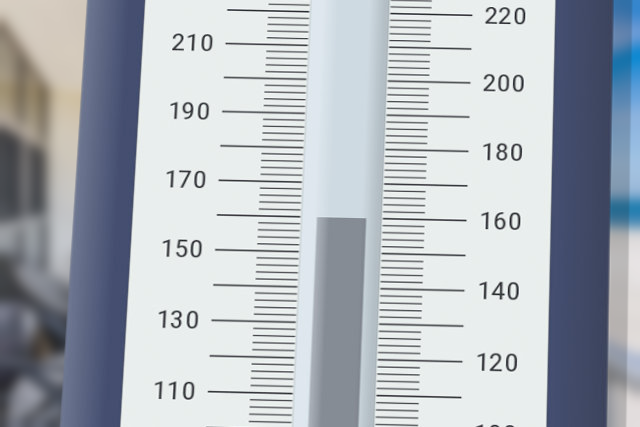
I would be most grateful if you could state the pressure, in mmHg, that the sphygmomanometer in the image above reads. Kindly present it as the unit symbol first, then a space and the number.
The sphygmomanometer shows mmHg 160
